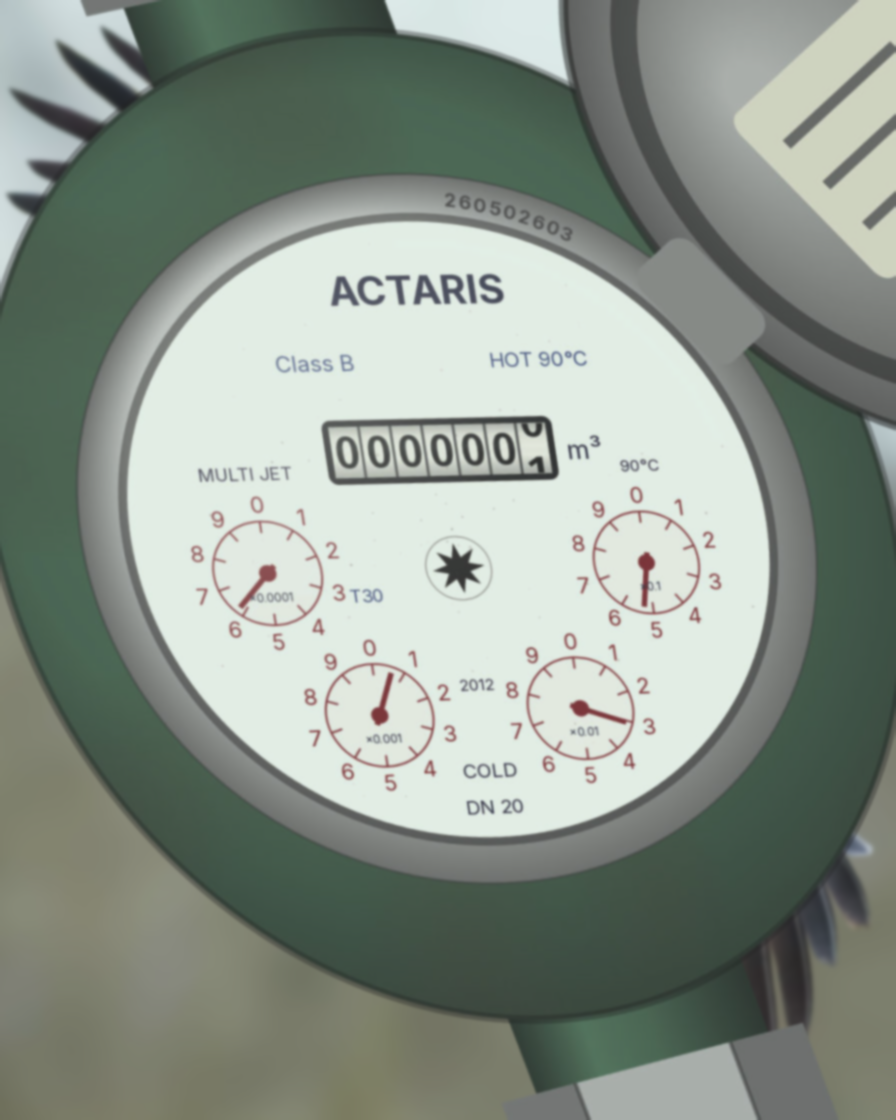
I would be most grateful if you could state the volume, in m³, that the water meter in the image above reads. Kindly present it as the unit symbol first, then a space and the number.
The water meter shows m³ 0.5306
